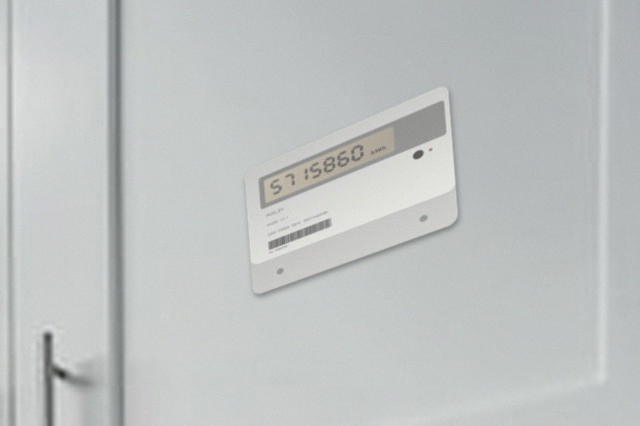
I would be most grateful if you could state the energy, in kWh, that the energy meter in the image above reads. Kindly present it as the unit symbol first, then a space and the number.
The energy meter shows kWh 5715860
